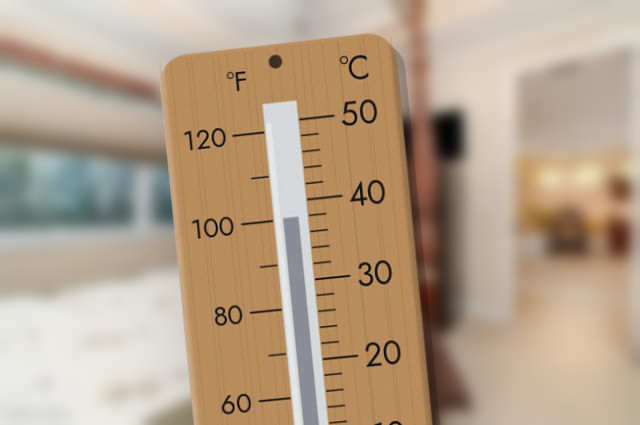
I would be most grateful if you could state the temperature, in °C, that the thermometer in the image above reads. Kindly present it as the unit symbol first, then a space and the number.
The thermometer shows °C 38
